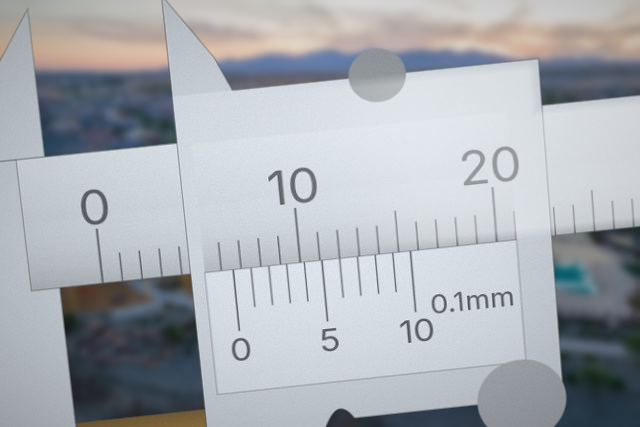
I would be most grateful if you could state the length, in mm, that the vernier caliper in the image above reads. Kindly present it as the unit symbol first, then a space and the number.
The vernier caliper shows mm 6.6
